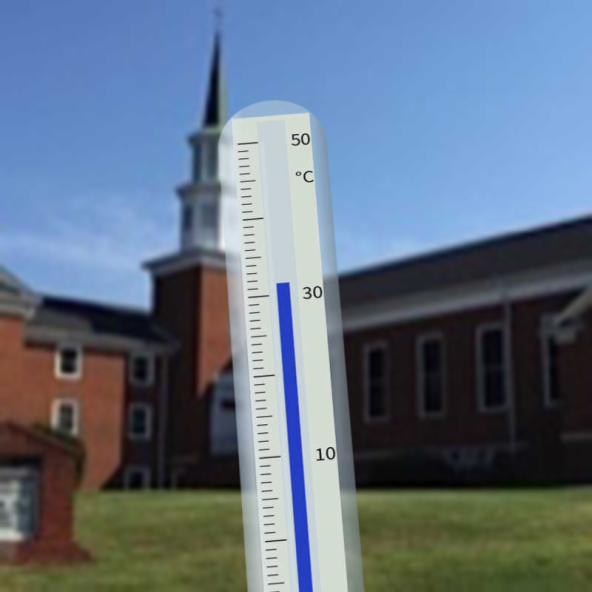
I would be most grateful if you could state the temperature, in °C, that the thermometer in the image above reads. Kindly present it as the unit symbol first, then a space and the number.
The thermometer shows °C 31.5
